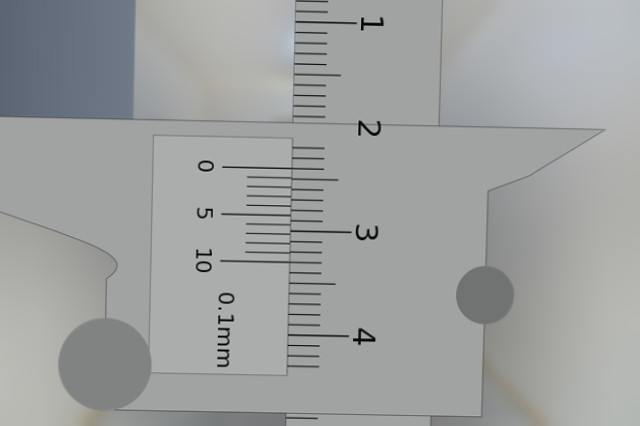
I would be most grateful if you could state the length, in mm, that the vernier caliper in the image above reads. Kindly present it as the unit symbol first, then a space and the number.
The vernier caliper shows mm 24.0
